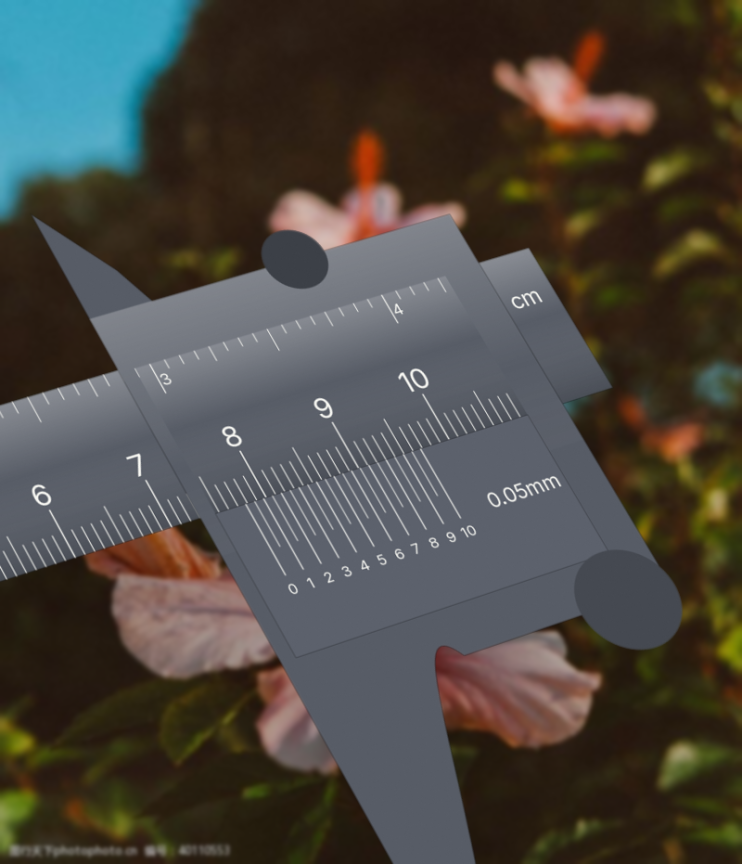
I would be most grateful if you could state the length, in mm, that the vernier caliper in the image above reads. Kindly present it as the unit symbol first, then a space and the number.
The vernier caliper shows mm 77.8
